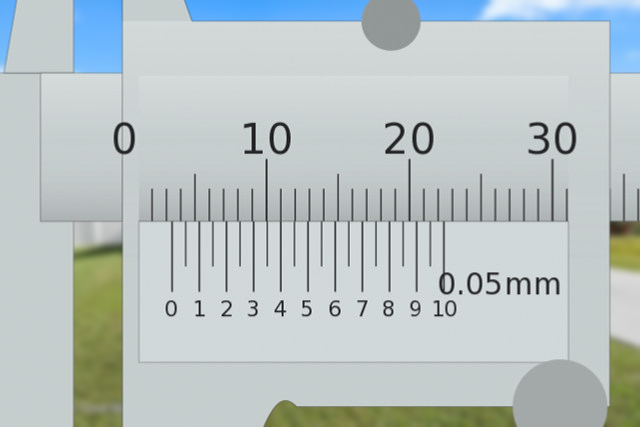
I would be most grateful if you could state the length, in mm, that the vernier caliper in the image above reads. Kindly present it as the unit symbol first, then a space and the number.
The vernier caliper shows mm 3.4
